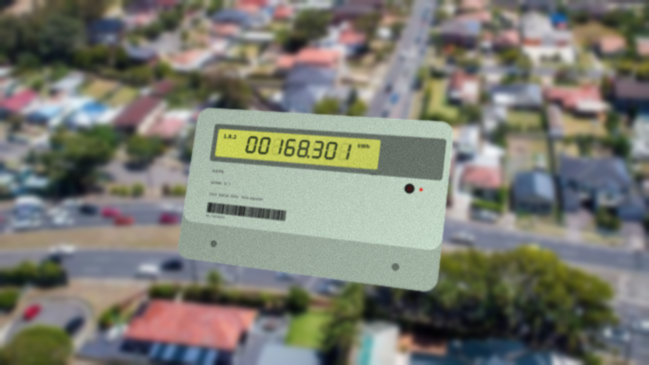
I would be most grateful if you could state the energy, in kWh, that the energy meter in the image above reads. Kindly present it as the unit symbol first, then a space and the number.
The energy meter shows kWh 168.301
